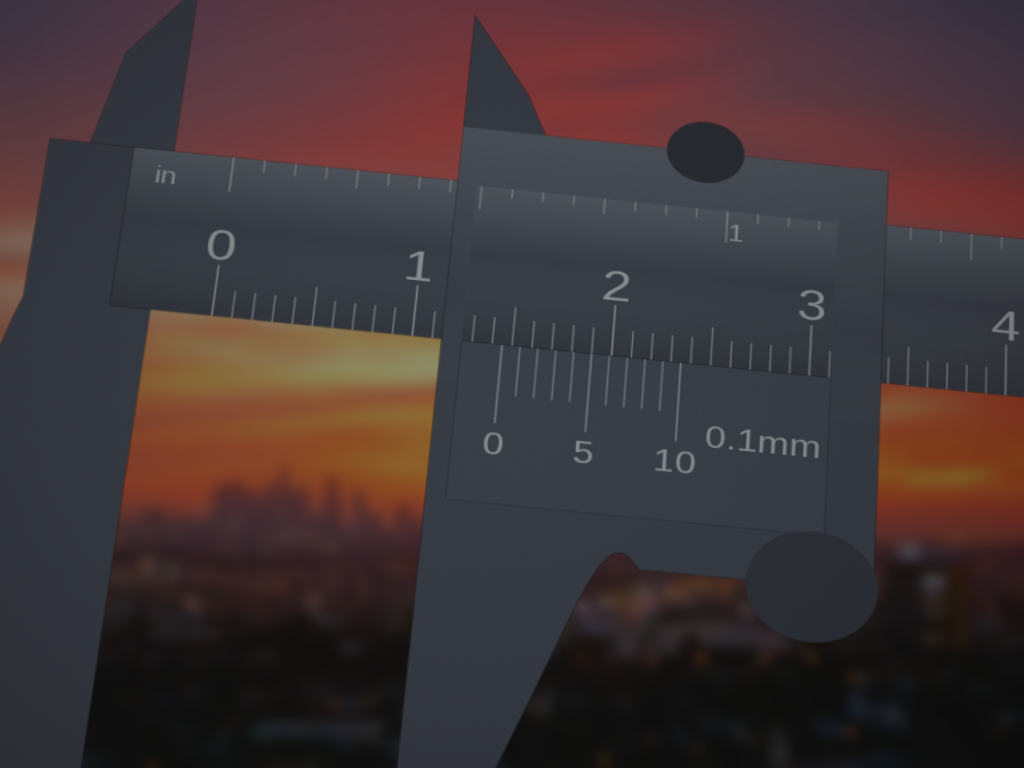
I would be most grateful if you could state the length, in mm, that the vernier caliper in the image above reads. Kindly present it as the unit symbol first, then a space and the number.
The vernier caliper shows mm 14.5
